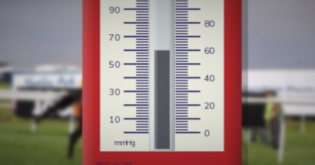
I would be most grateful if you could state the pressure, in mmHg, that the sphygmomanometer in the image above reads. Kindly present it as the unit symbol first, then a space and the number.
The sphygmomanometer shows mmHg 60
